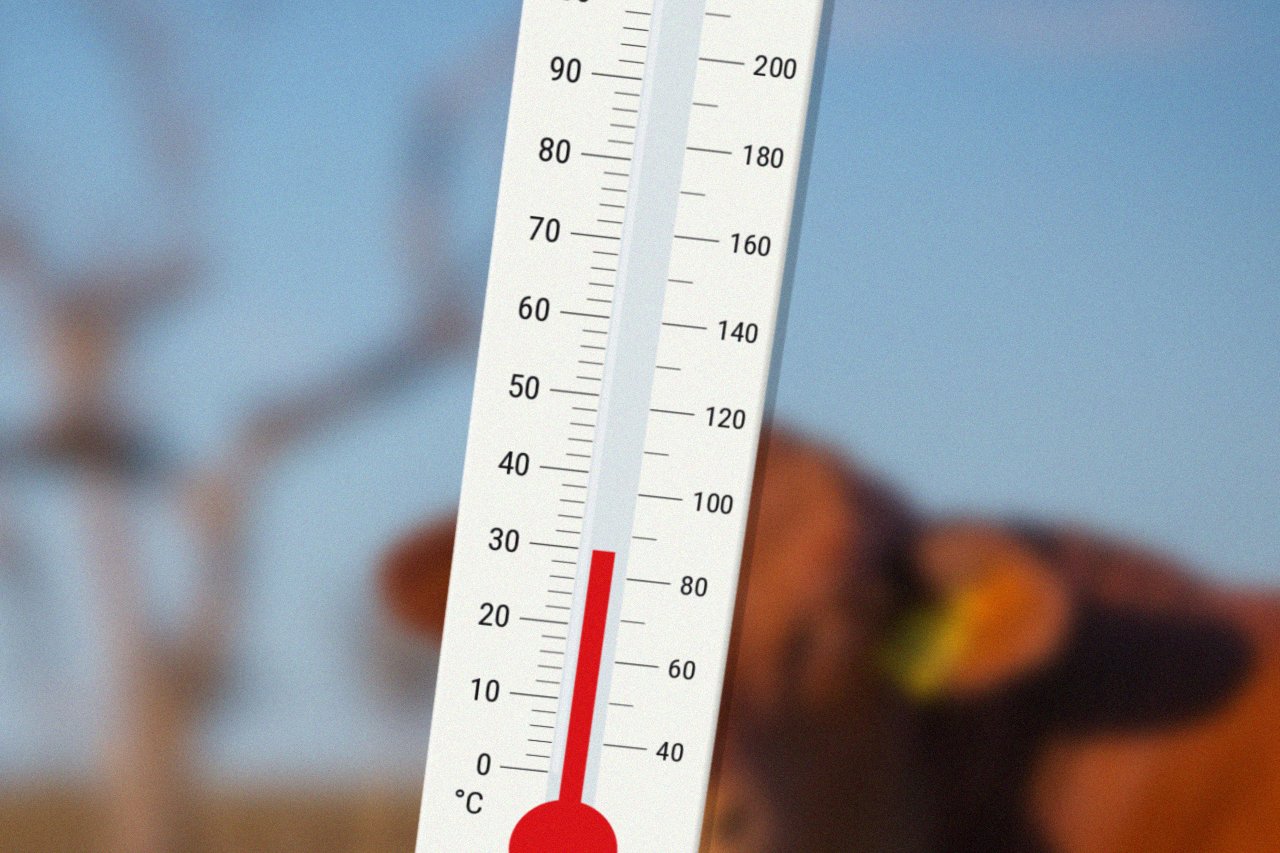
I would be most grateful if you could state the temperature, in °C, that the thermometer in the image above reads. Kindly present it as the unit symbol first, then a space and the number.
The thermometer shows °C 30
